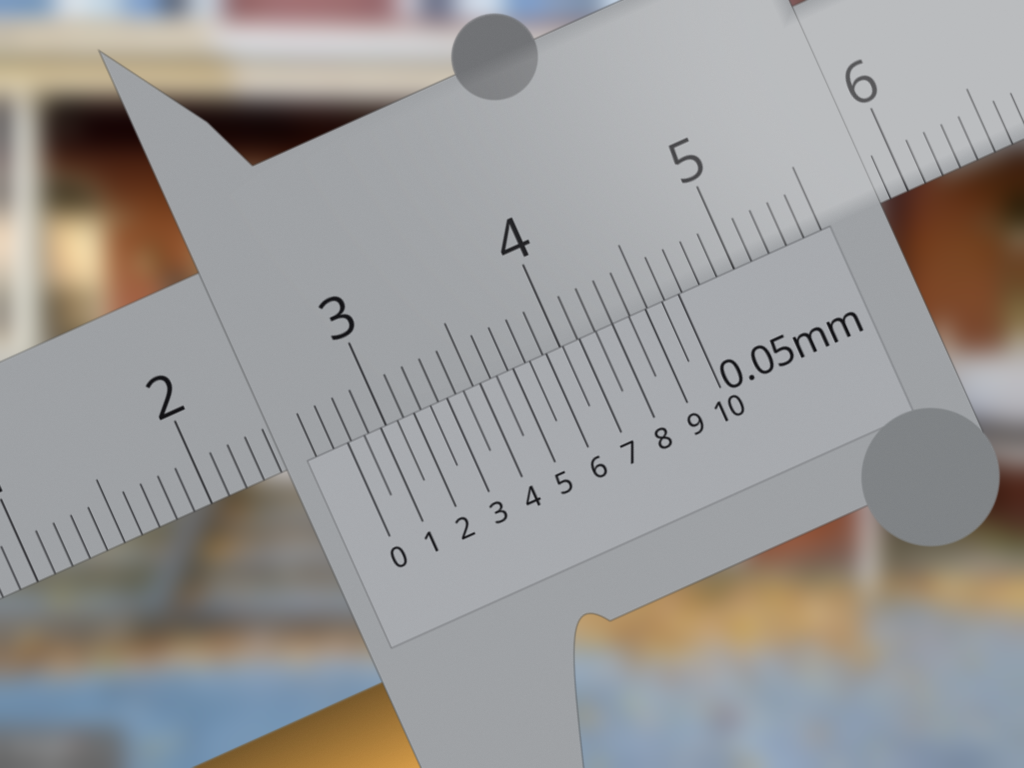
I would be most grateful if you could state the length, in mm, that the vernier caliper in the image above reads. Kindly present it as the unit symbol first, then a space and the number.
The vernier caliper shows mm 27.8
